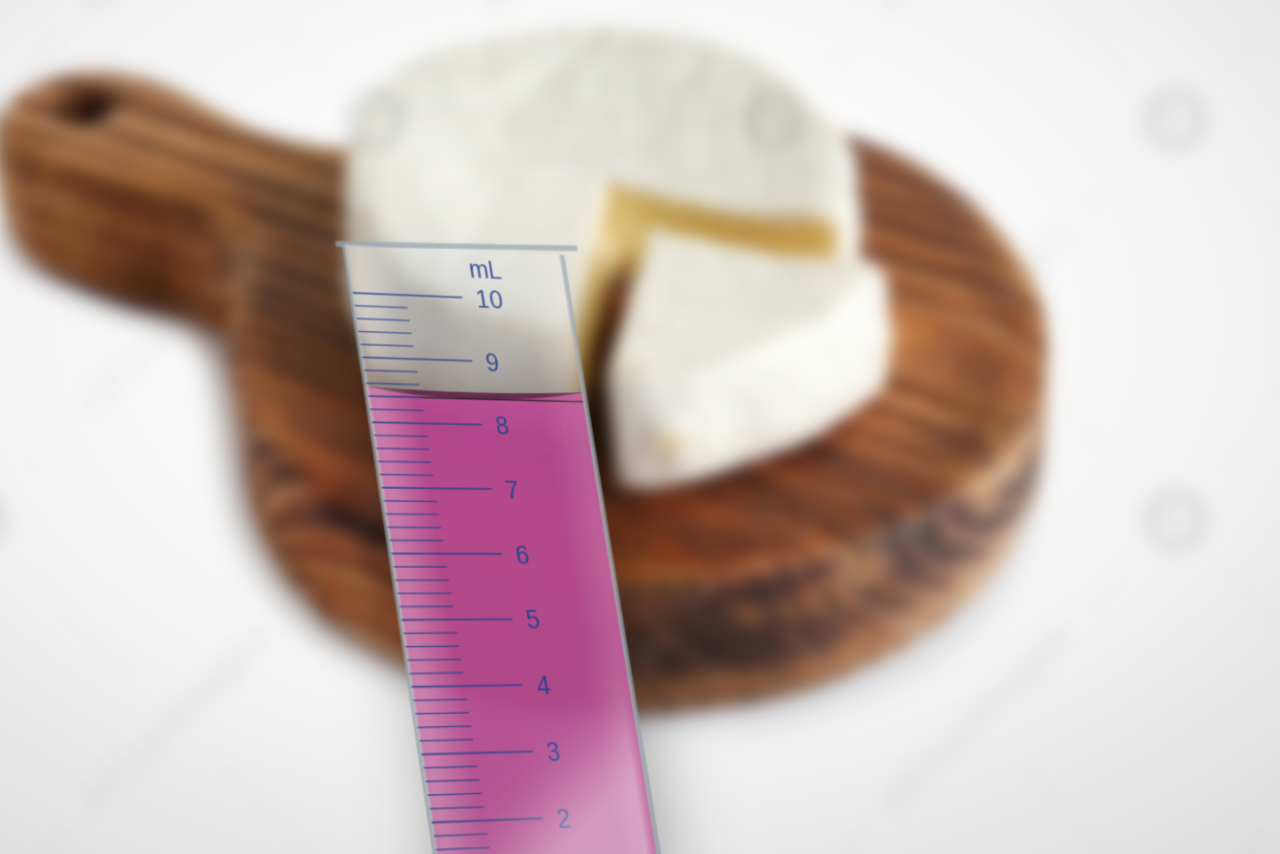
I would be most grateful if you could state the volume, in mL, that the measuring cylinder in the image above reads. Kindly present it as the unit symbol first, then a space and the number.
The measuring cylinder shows mL 8.4
